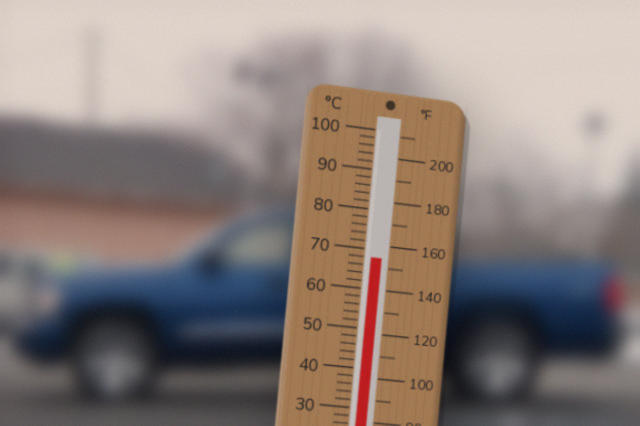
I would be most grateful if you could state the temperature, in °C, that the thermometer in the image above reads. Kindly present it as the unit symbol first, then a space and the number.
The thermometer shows °C 68
